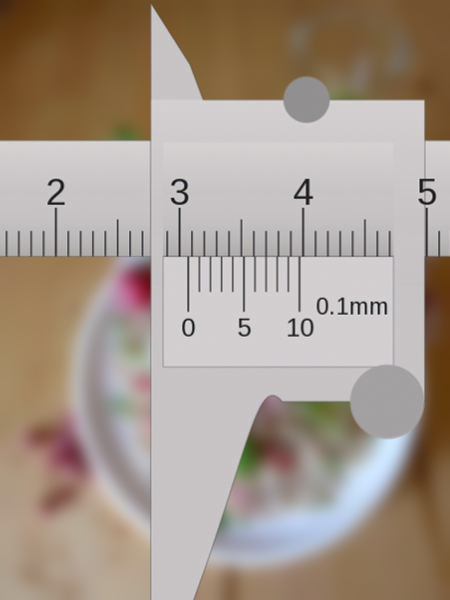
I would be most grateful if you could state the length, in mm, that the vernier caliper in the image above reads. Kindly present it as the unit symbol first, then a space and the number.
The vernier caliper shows mm 30.7
